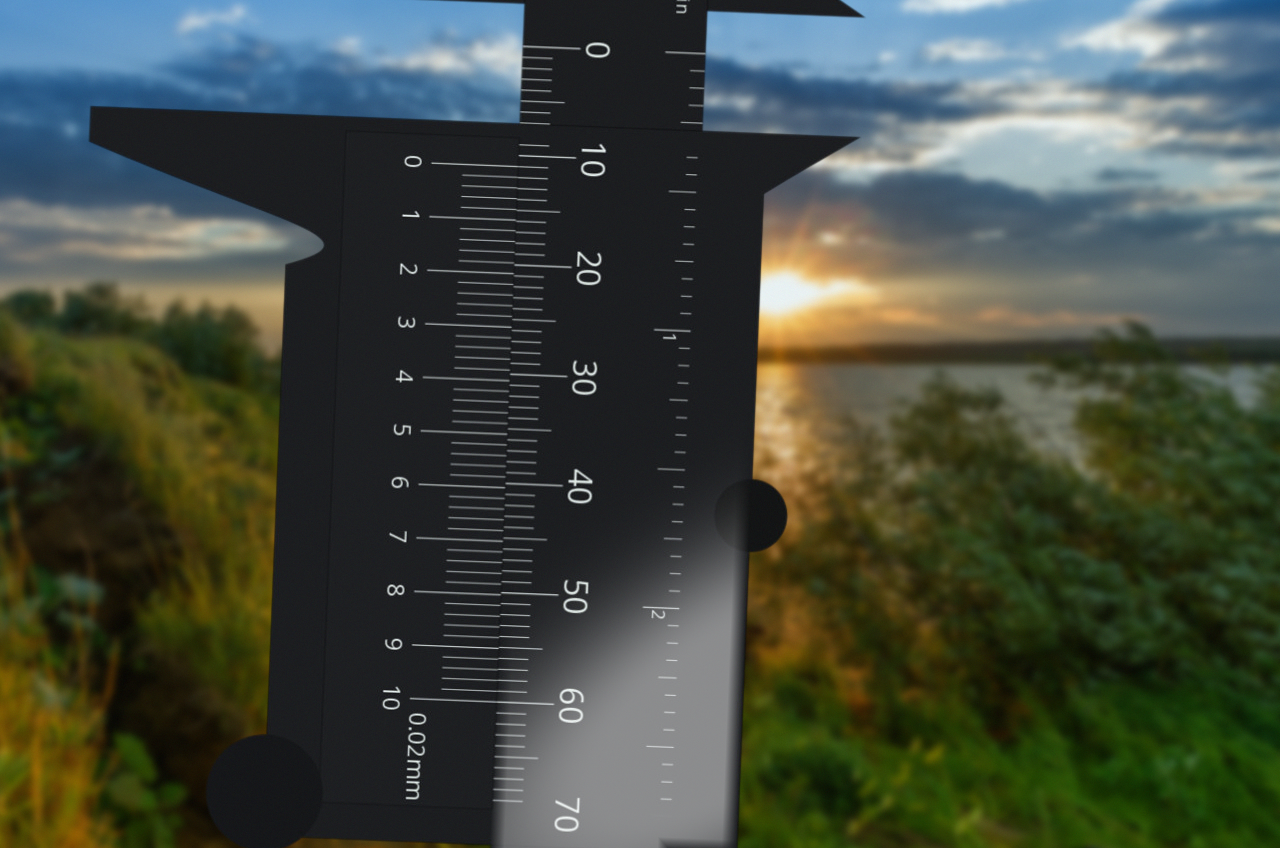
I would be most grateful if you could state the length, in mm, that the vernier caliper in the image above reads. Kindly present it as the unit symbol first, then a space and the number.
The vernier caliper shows mm 11.0
